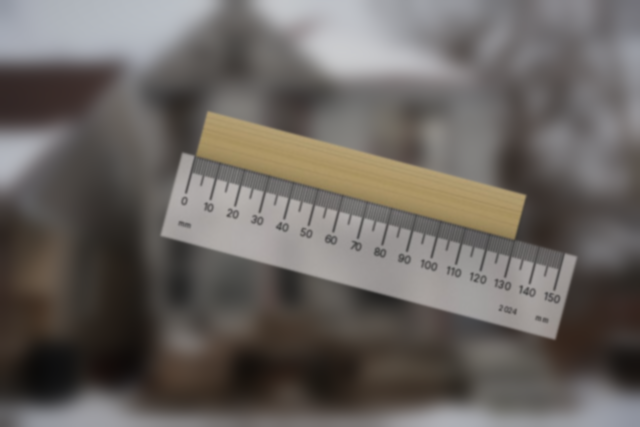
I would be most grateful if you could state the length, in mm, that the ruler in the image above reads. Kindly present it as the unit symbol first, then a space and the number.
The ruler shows mm 130
